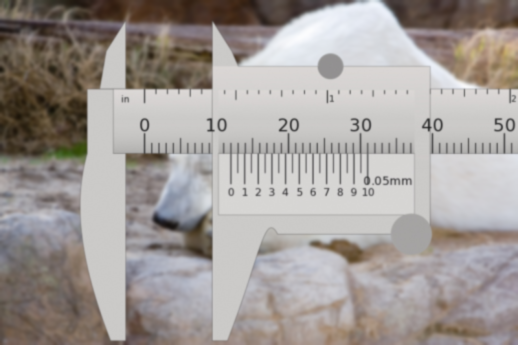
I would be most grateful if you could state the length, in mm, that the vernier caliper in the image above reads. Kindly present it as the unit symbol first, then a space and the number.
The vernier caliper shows mm 12.0
